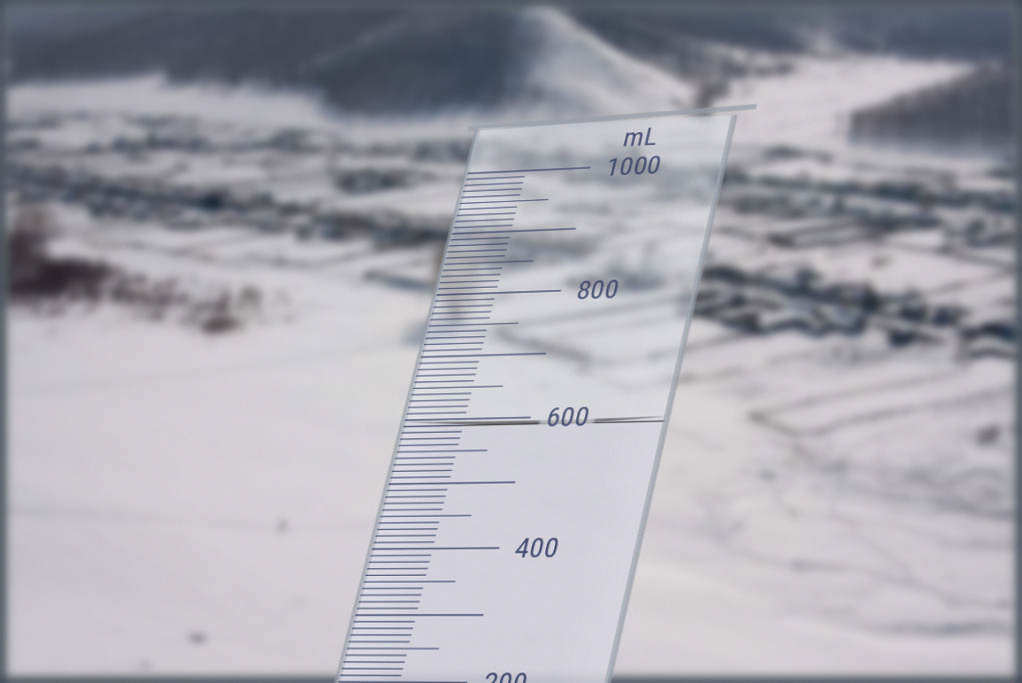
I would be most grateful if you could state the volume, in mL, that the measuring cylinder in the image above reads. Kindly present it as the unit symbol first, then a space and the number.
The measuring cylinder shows mL 590
